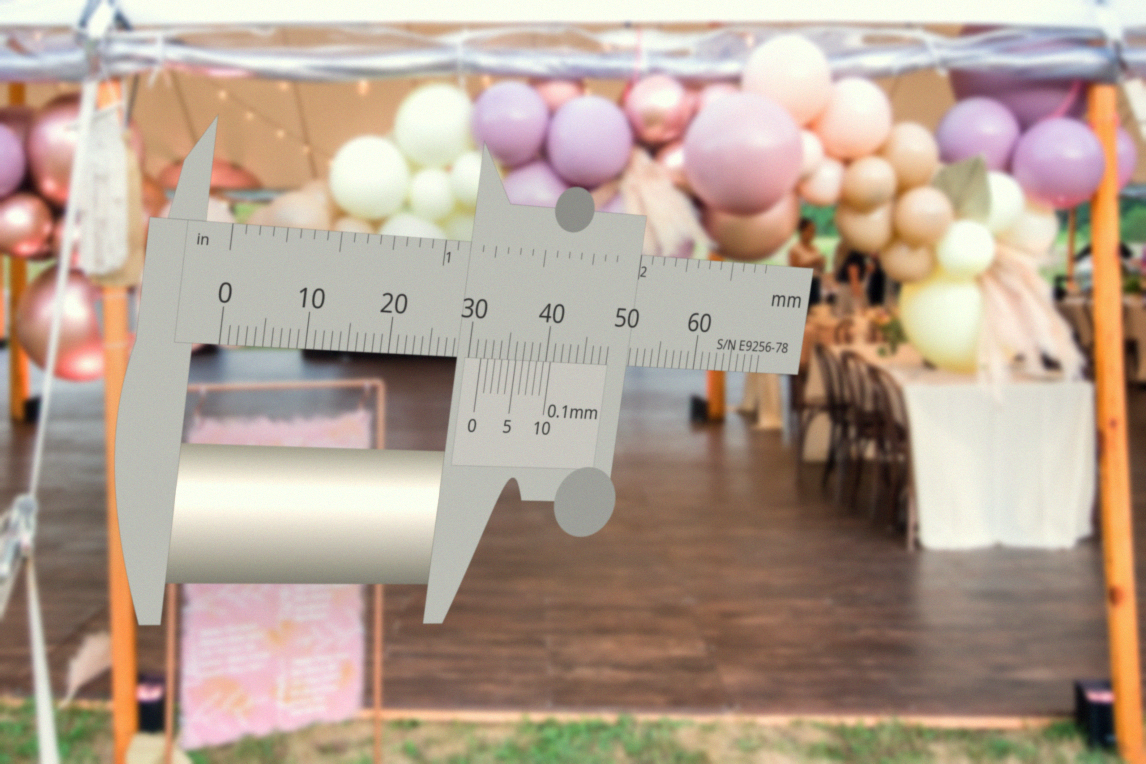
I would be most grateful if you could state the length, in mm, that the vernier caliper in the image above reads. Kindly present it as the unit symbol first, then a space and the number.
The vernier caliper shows mm 31.6
